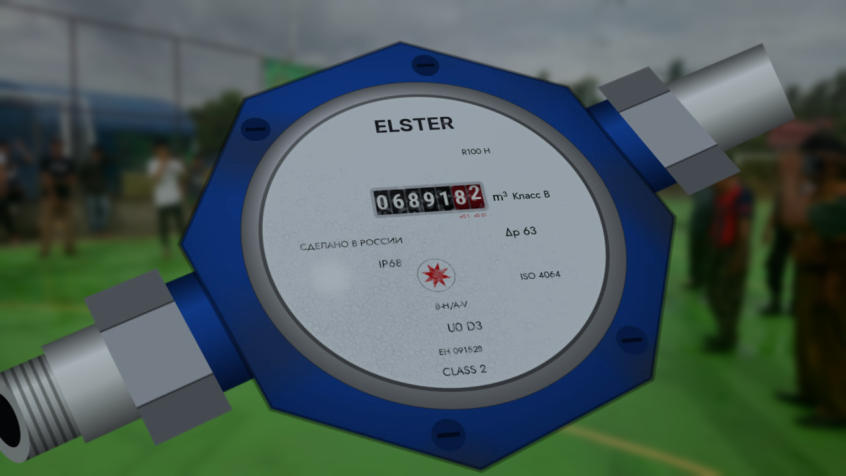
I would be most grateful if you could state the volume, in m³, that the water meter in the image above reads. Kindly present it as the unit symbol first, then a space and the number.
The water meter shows m³ 6891.82
